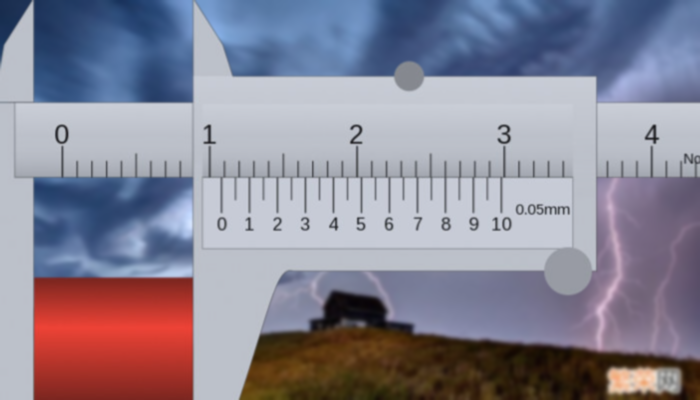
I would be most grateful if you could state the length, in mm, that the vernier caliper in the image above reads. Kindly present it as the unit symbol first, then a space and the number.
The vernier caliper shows mm 10.8
